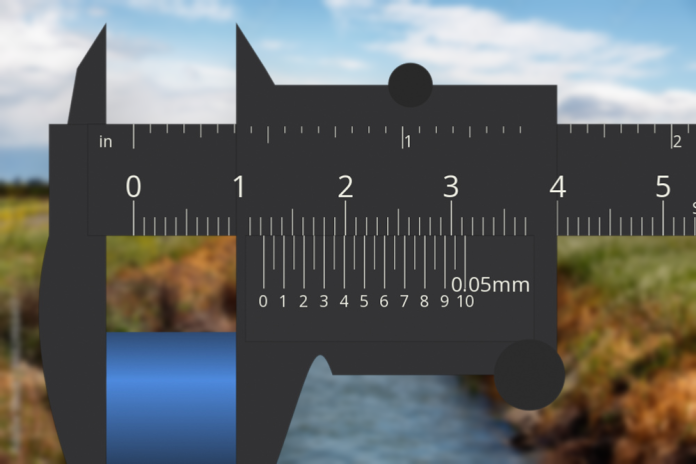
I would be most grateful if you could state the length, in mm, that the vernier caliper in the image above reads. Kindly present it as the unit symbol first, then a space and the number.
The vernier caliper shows mm 12.3
